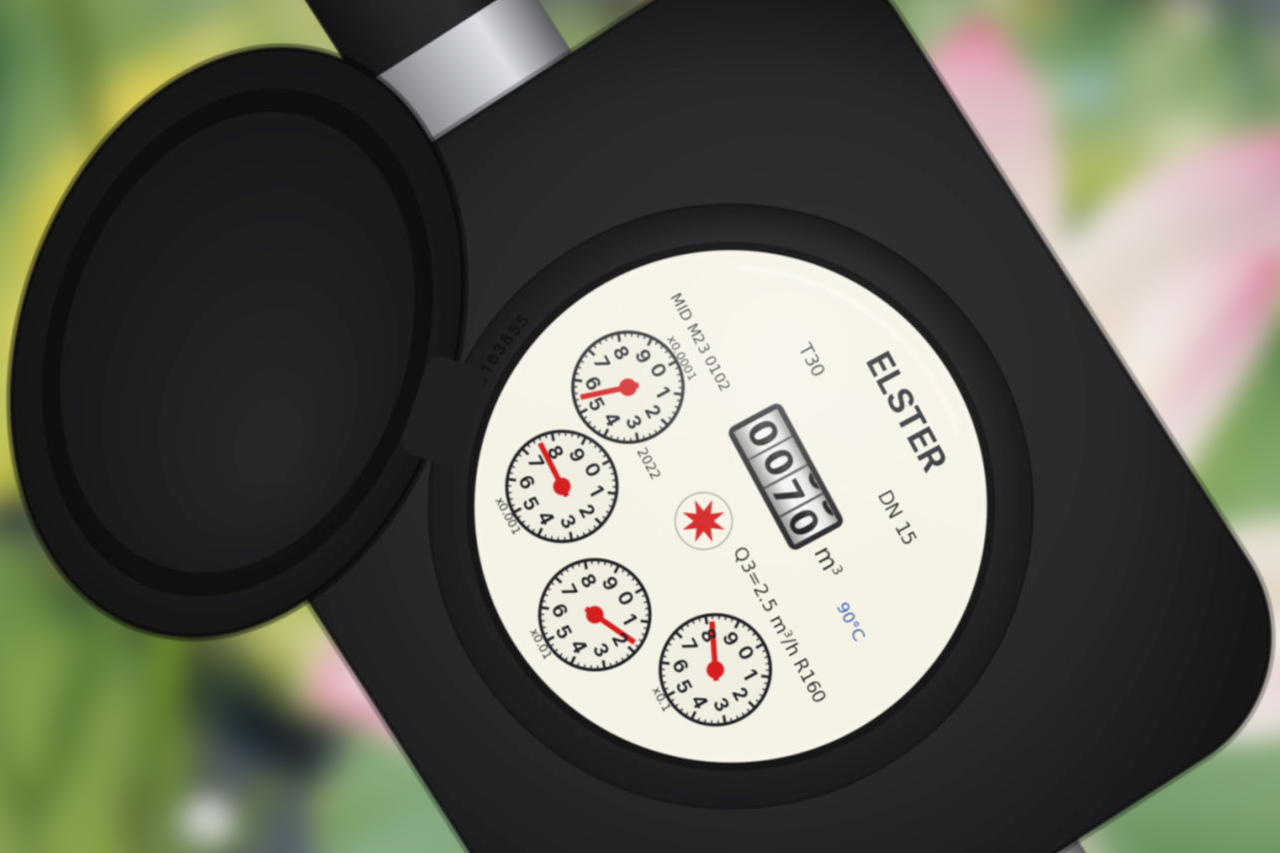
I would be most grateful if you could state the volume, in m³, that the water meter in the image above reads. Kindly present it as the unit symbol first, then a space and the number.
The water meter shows m³ 69.8175
